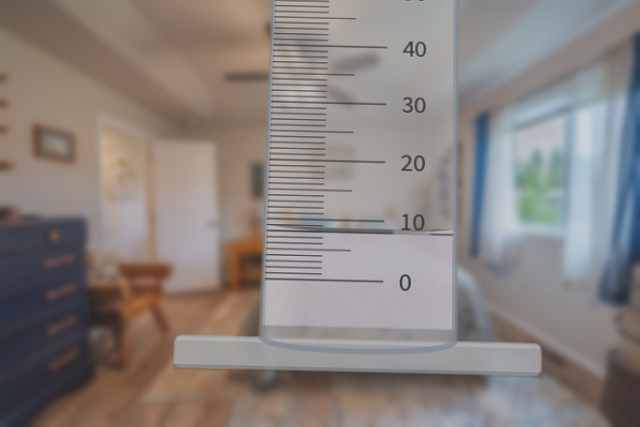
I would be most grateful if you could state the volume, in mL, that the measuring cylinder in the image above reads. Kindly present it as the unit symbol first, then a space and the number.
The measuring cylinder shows mL 8
